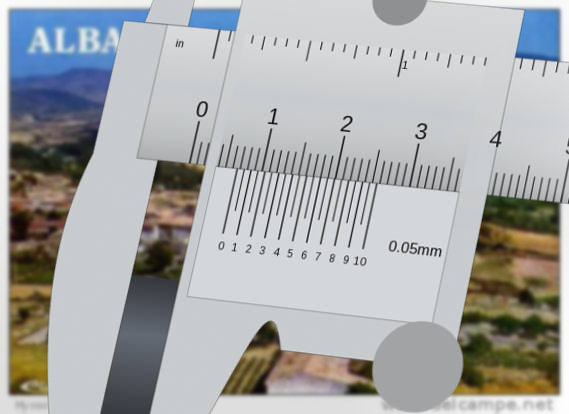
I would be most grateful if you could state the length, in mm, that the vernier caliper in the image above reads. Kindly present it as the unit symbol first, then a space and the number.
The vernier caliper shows mm 6.6
